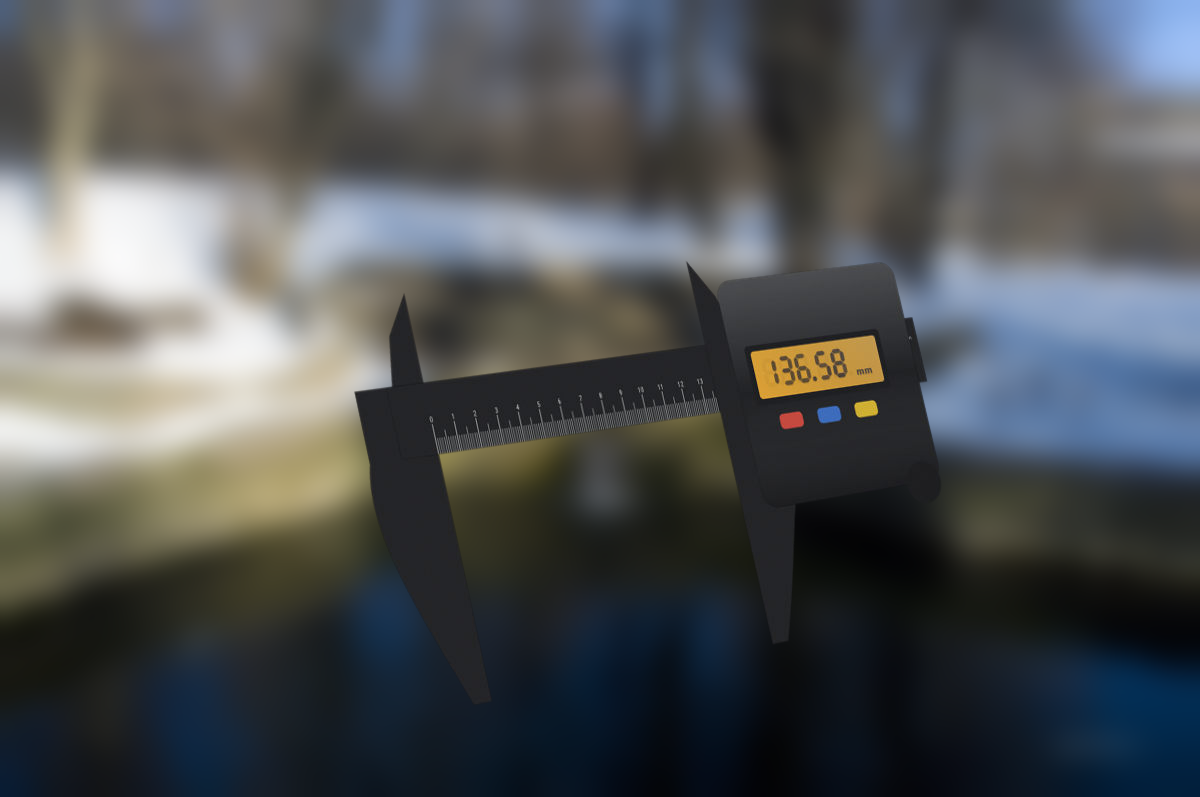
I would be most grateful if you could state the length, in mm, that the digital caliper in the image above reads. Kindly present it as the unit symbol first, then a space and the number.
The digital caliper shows mm 136.58
